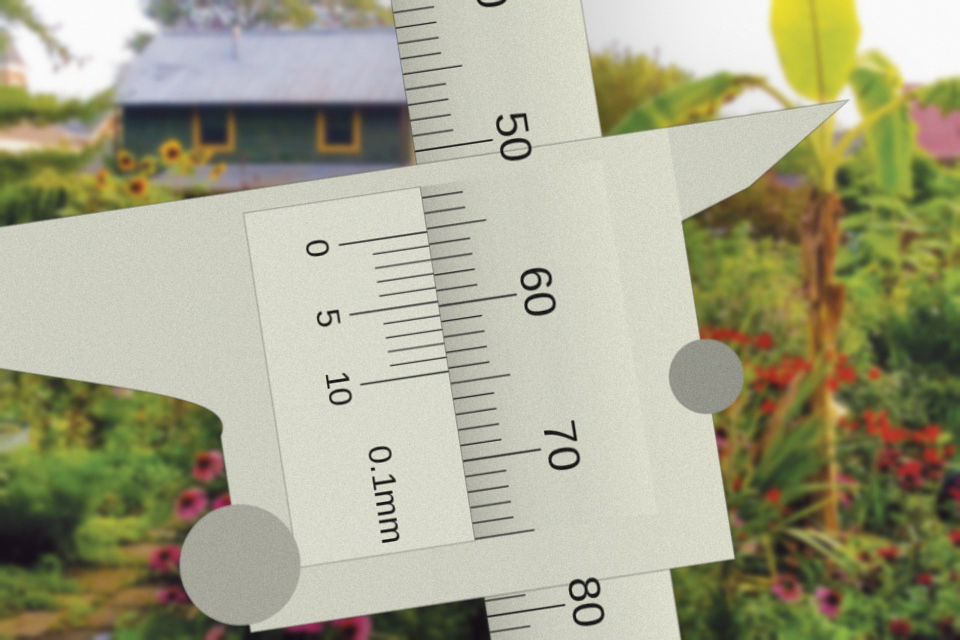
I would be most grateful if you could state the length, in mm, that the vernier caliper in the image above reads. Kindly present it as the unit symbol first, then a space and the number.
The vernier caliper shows mm 55.2
